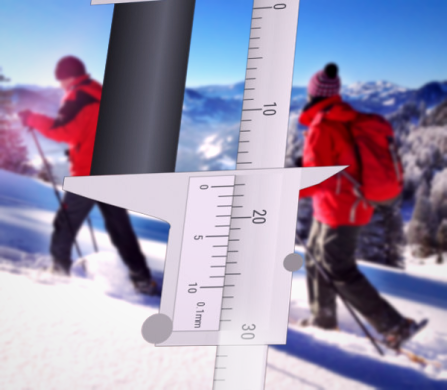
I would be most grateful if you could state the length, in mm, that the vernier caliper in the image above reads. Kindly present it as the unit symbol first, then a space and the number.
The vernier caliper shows mm 17.1
